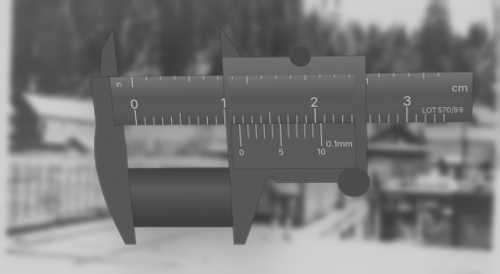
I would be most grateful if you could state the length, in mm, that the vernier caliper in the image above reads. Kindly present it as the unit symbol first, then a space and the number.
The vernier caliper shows mm 11.6
